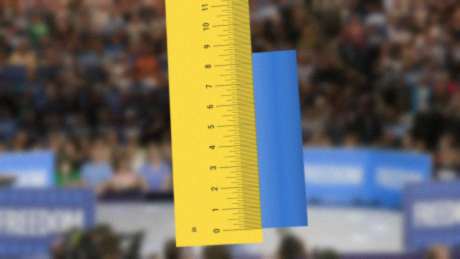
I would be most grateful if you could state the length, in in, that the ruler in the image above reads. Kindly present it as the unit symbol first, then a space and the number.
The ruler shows in 8.5
